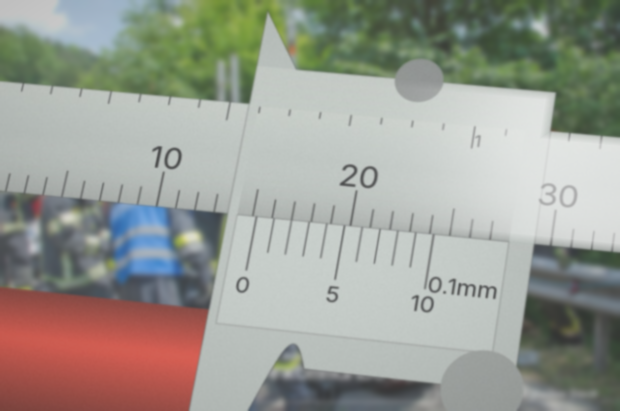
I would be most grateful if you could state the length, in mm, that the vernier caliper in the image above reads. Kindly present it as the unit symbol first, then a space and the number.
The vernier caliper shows mm 15.2
